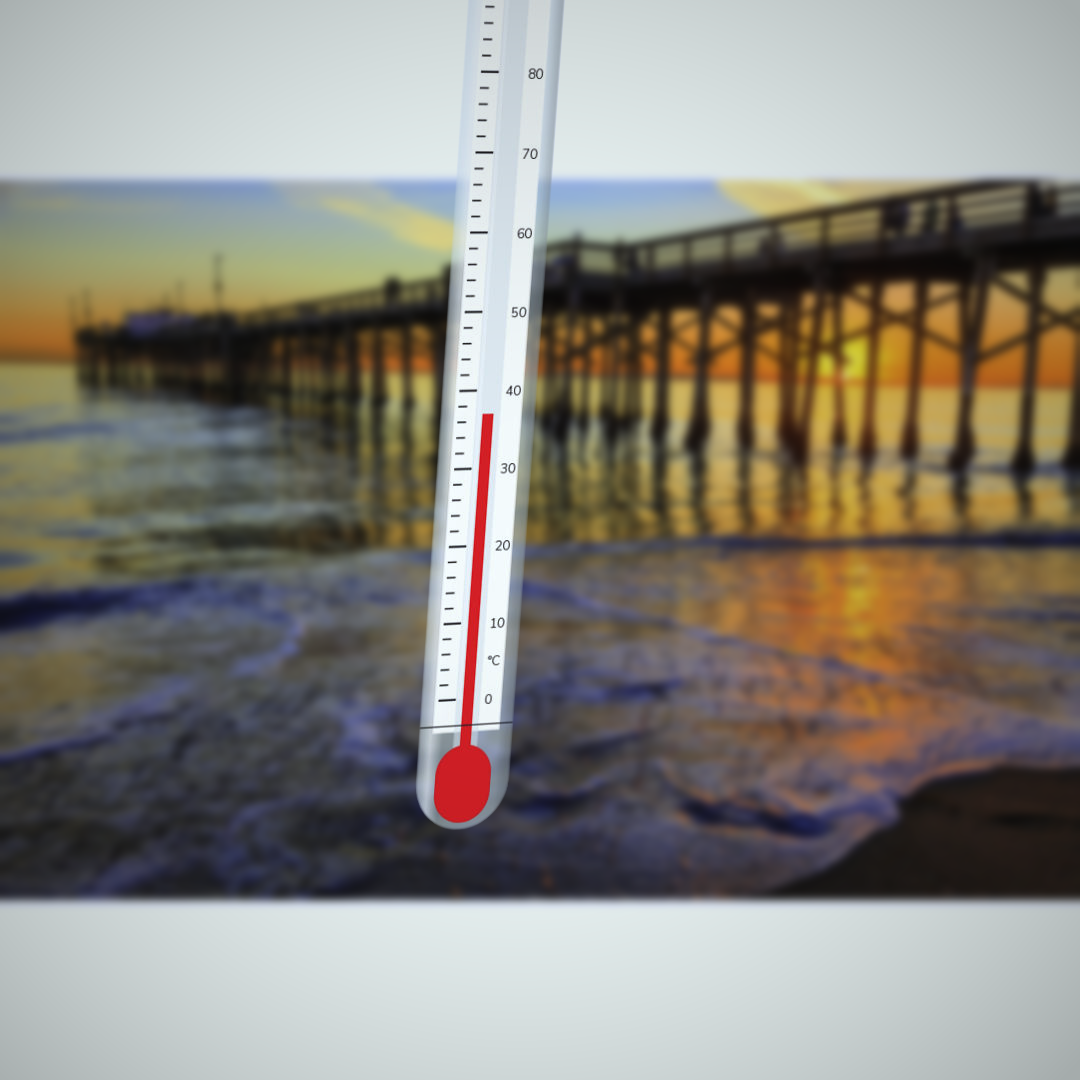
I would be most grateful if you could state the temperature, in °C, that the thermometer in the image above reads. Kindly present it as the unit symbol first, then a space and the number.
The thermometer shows °C 37
